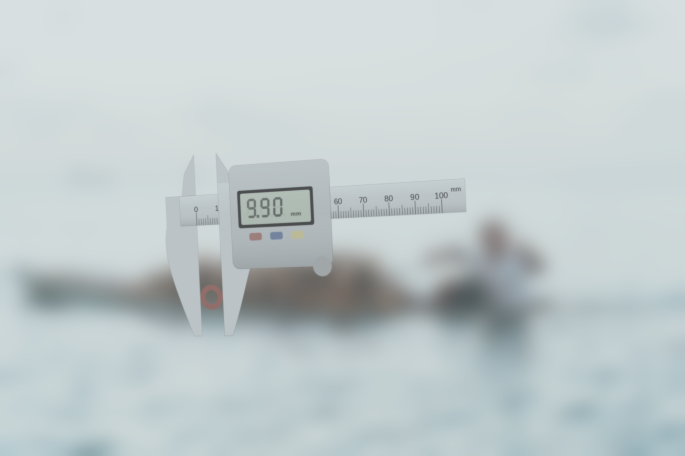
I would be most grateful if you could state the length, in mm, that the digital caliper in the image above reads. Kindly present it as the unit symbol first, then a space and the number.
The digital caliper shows mm 9.90
